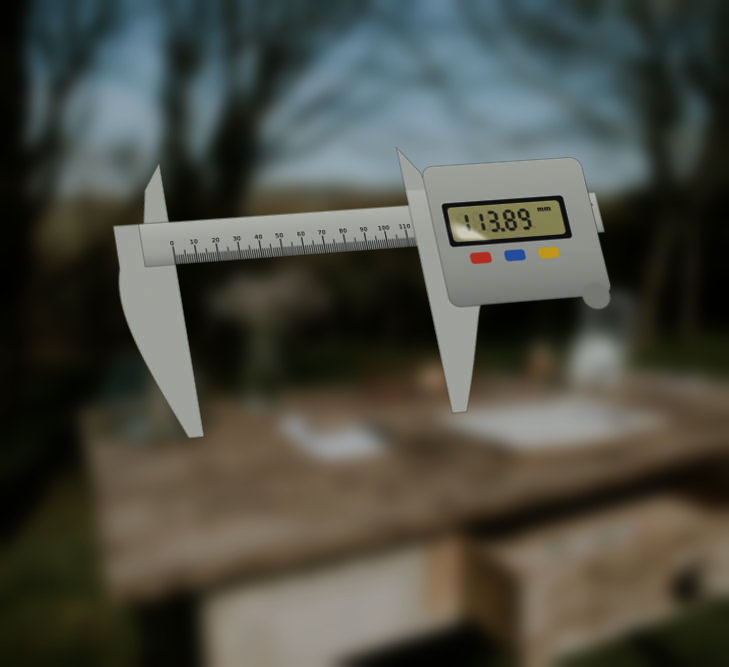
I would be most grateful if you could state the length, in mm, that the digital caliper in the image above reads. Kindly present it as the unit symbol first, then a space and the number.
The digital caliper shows mm 113.89
